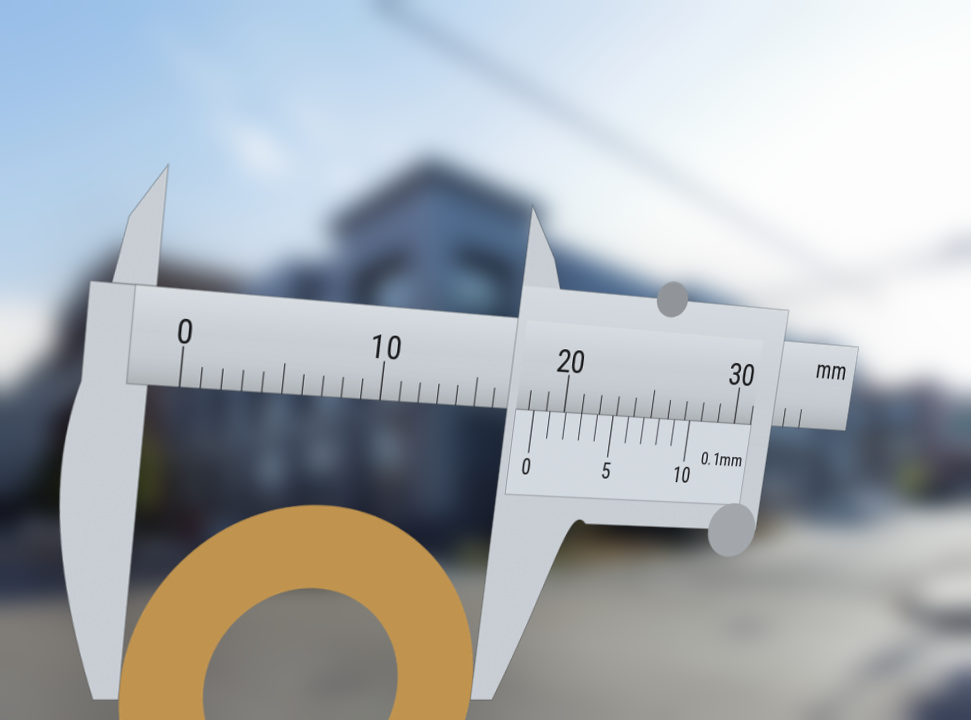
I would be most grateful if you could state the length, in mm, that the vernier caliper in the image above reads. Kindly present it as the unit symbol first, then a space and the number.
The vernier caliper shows mm 18.3
